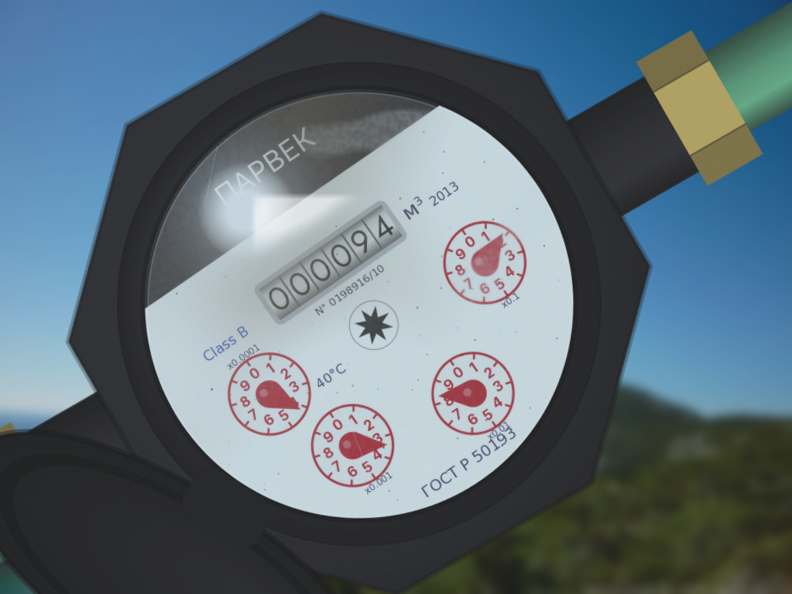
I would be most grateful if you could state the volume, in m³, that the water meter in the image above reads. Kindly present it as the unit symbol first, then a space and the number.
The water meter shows m³ 94.1834
